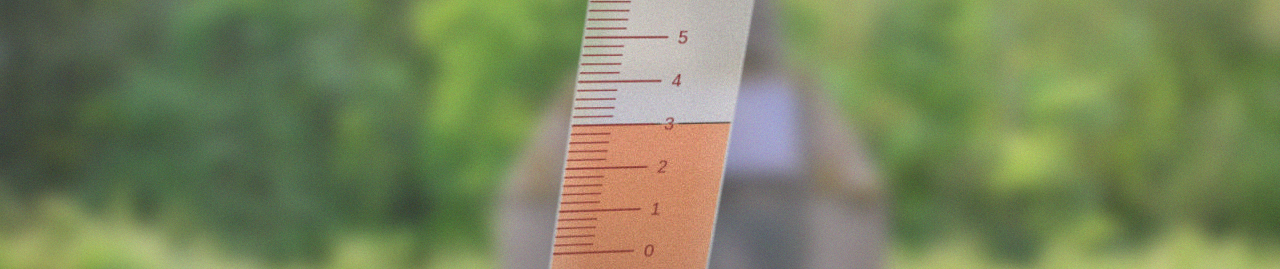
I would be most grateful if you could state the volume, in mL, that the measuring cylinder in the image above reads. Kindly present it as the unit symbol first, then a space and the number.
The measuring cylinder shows mL 3
